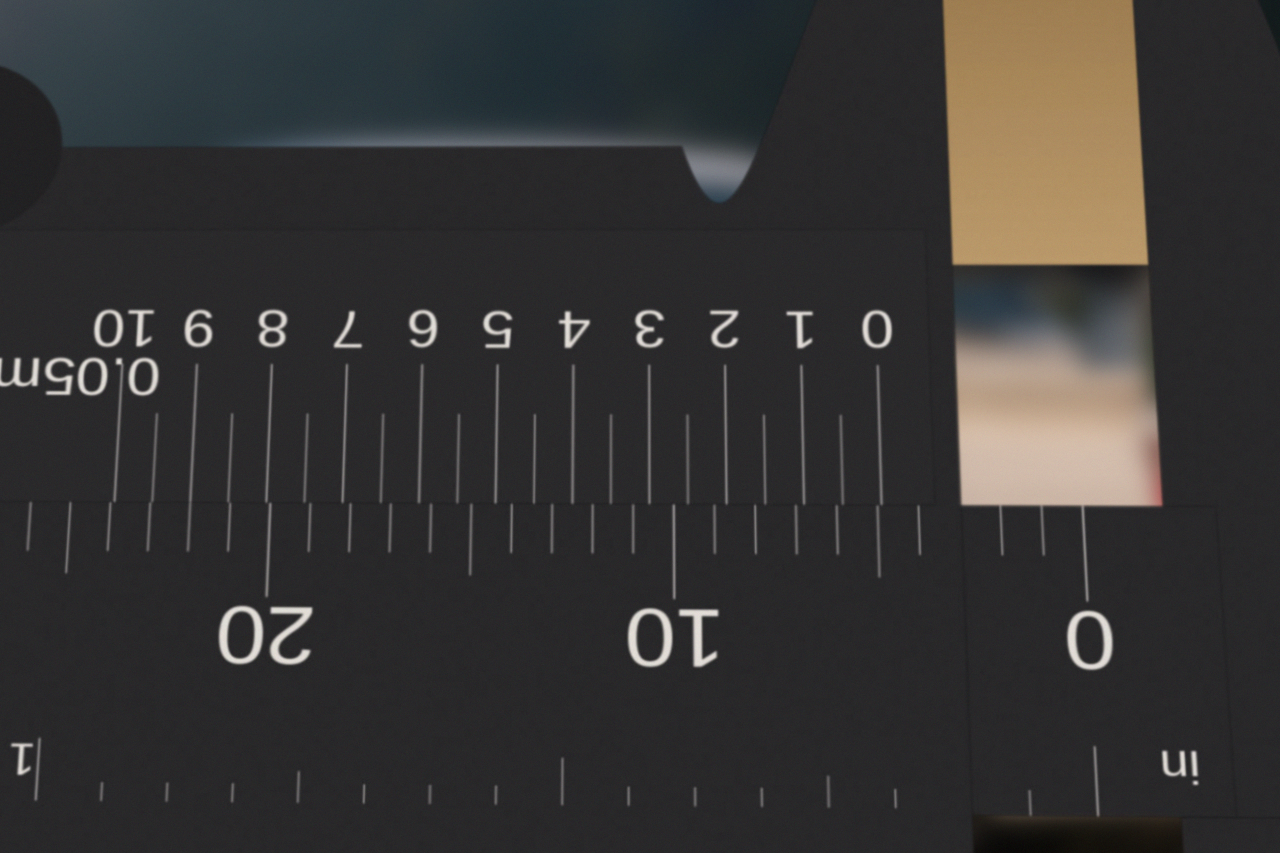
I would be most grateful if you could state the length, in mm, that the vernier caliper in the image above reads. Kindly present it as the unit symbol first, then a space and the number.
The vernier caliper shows mm 4.90
